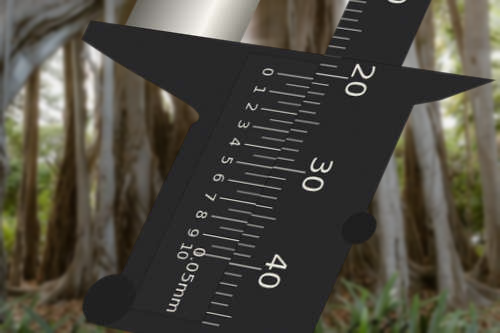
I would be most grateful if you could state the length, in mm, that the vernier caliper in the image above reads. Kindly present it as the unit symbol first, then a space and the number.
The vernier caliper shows mm 20.6
